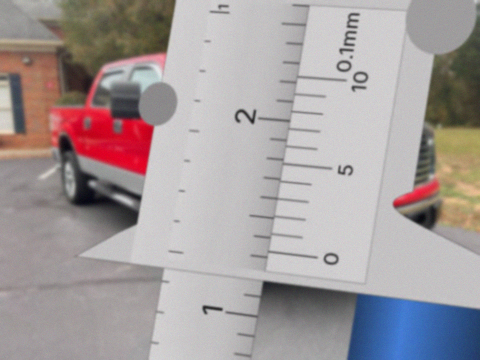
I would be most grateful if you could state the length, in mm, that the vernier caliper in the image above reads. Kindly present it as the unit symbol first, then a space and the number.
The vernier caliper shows mm 13.3
